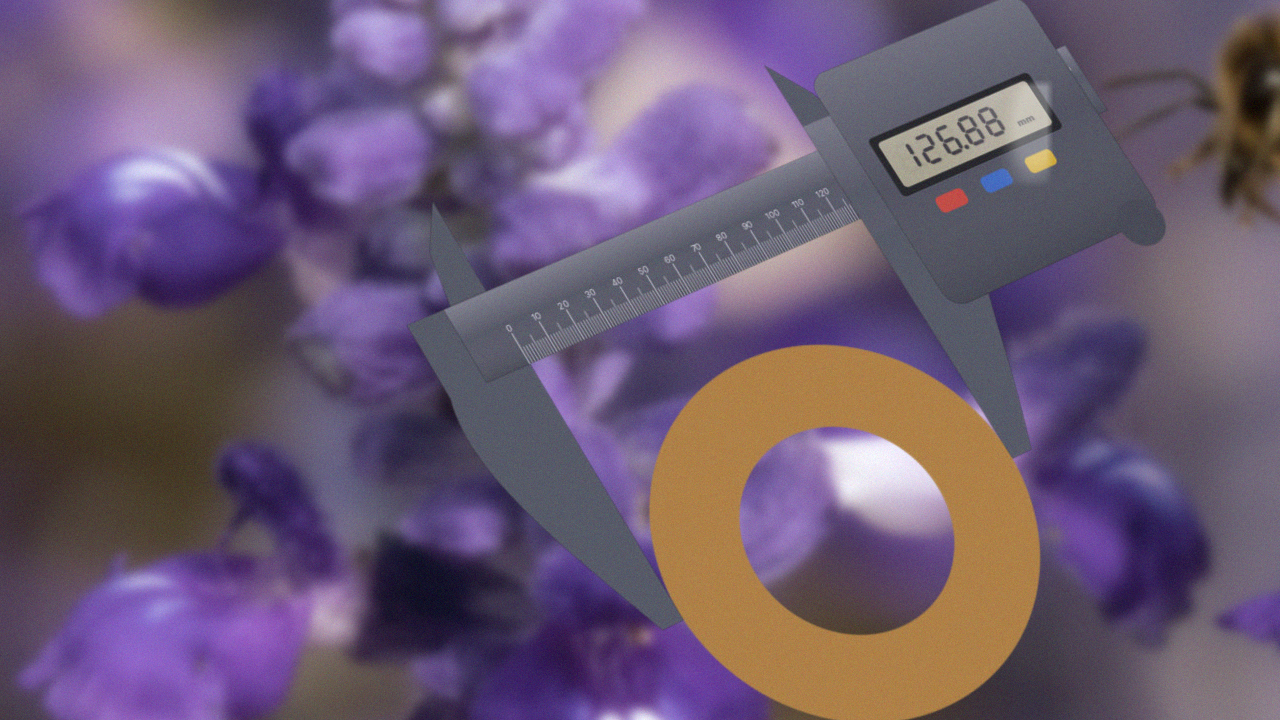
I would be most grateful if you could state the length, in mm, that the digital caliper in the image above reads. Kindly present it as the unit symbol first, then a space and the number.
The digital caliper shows mm 126.88
